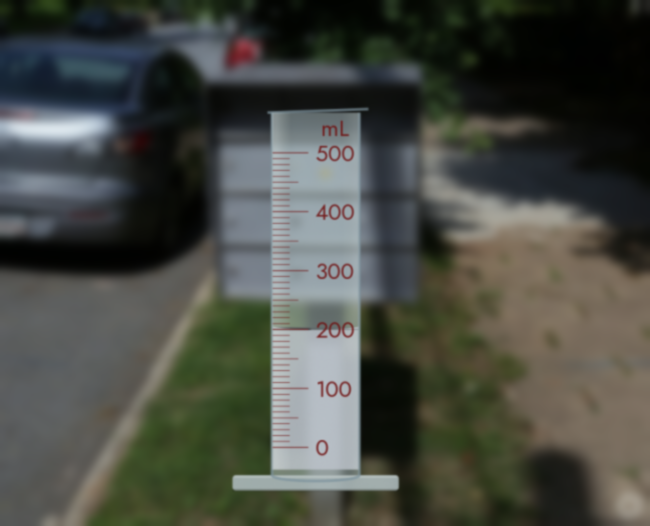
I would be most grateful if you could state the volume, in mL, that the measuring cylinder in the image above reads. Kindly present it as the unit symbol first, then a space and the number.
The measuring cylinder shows mL 200
